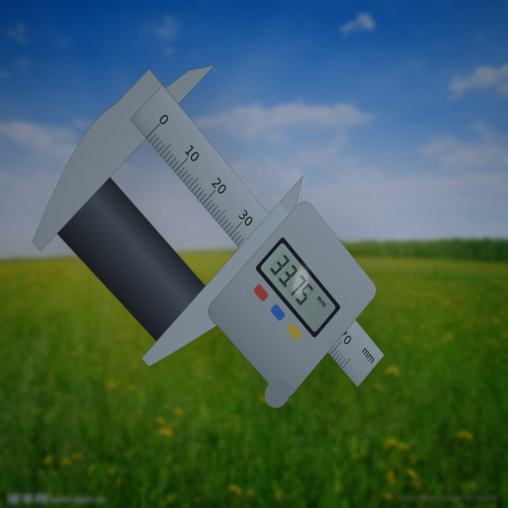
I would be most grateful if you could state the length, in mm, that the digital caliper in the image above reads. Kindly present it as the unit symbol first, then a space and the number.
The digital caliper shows mm 33.75
